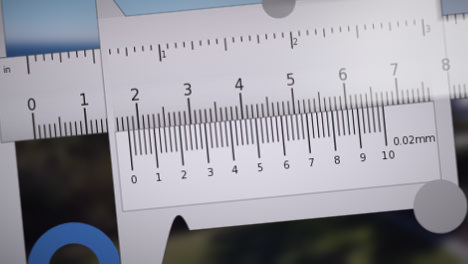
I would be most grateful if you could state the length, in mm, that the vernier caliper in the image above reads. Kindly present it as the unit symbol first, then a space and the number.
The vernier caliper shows mm 18.0
